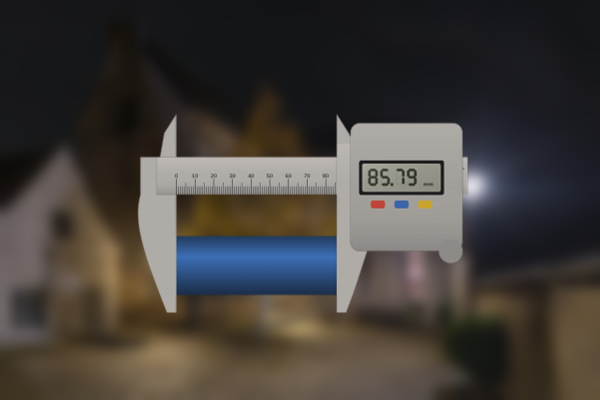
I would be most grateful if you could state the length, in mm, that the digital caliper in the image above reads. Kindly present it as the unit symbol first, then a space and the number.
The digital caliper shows mm 85.79
